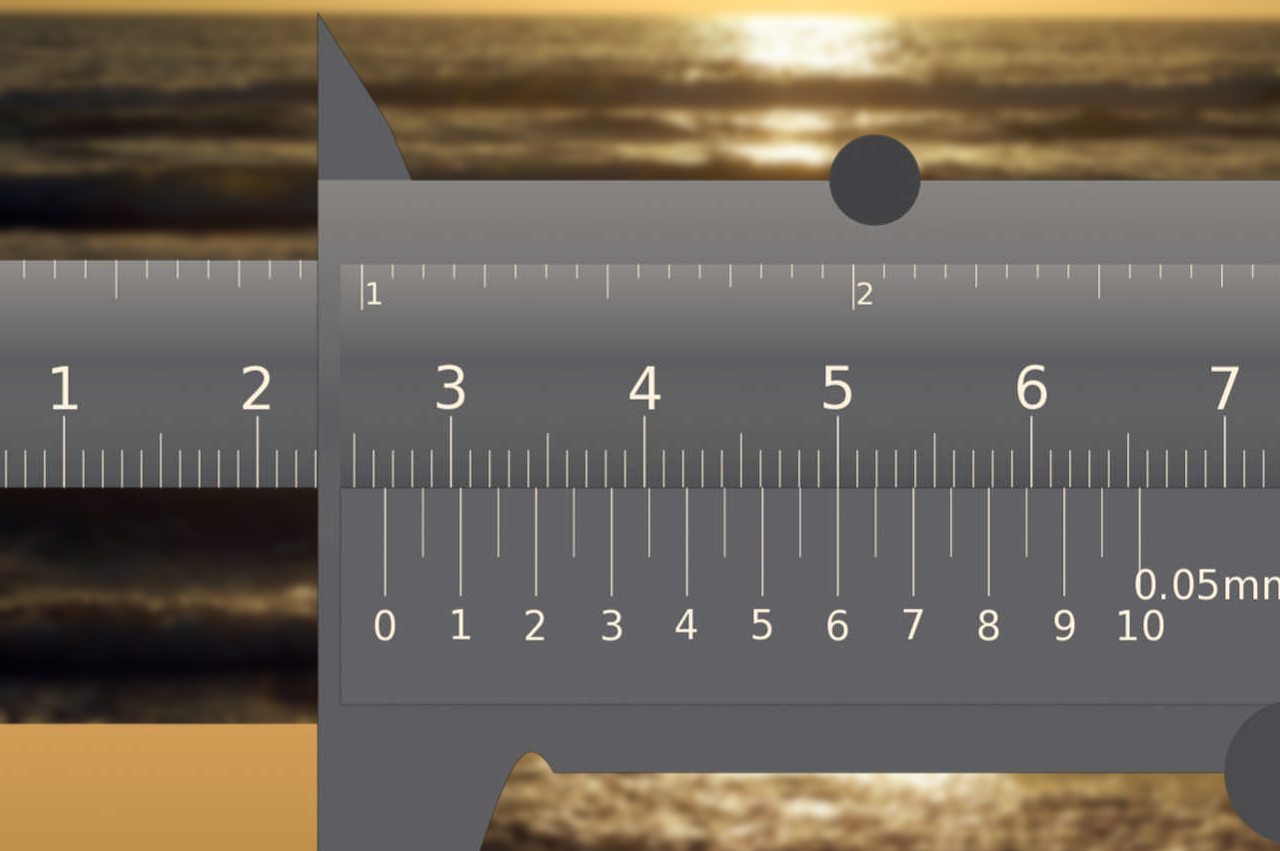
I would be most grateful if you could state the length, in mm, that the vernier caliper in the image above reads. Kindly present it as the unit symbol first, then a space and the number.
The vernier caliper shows mm 26.6
